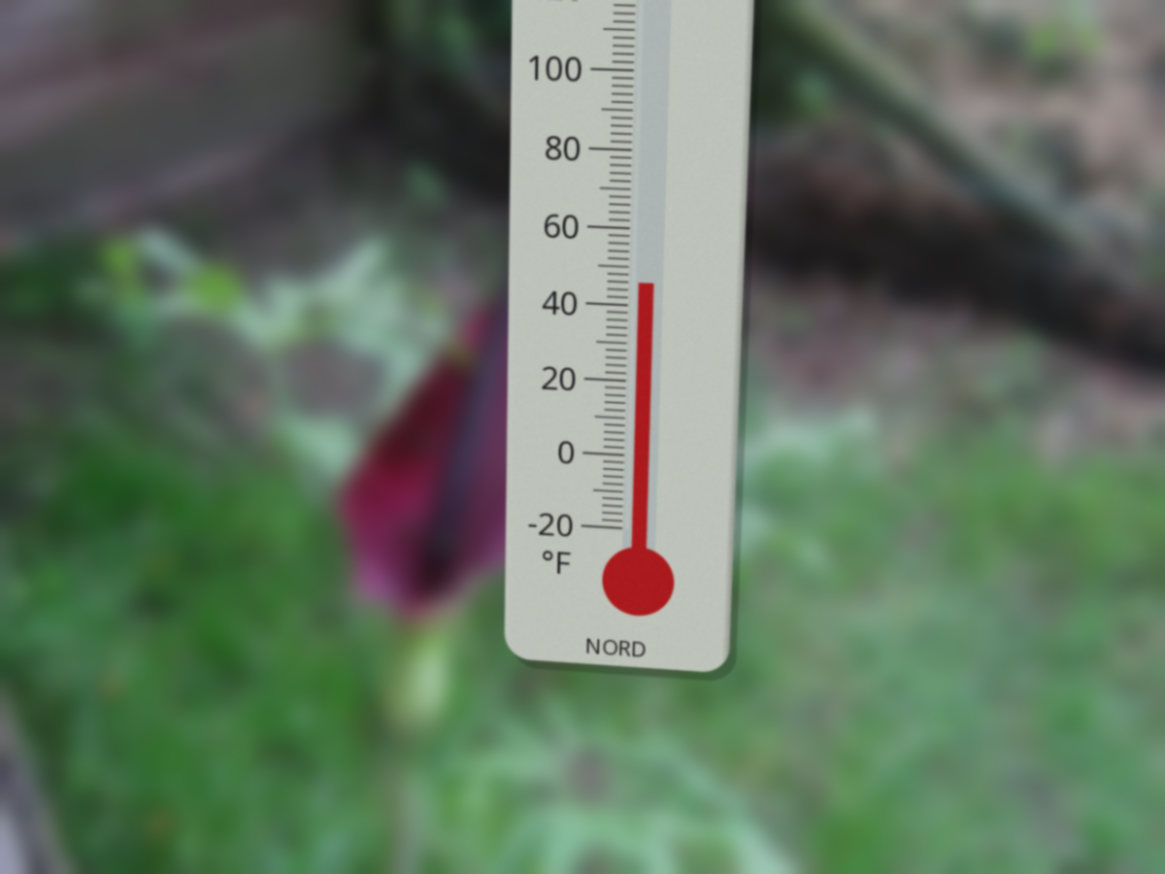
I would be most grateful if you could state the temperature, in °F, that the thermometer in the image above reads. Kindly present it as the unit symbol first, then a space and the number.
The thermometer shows °F 46
